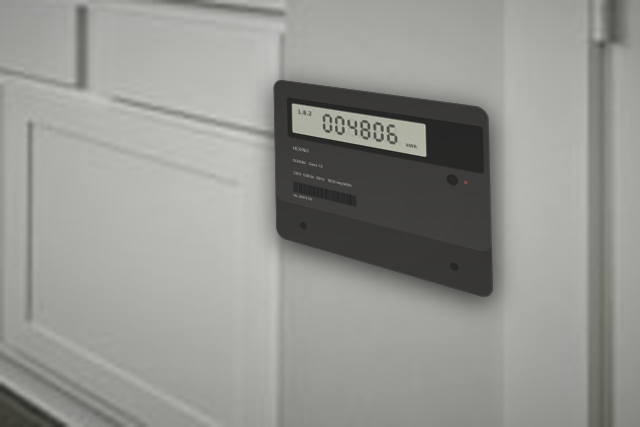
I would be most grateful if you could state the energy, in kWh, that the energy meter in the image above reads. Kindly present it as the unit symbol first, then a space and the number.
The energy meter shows kWh 4806
